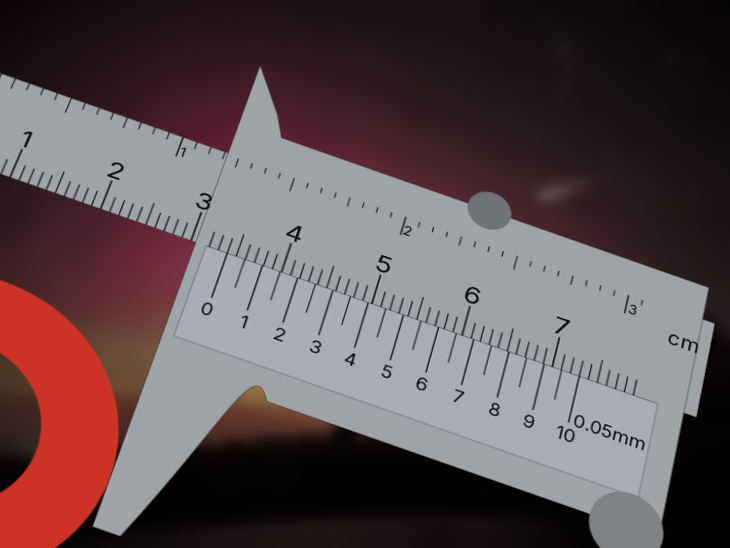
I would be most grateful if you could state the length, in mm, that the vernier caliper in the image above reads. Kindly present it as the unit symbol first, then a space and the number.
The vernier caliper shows mm 34.0
